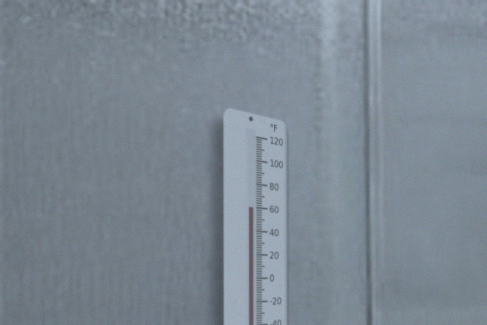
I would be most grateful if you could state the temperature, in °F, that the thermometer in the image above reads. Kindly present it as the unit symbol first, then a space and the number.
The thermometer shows °F 60
